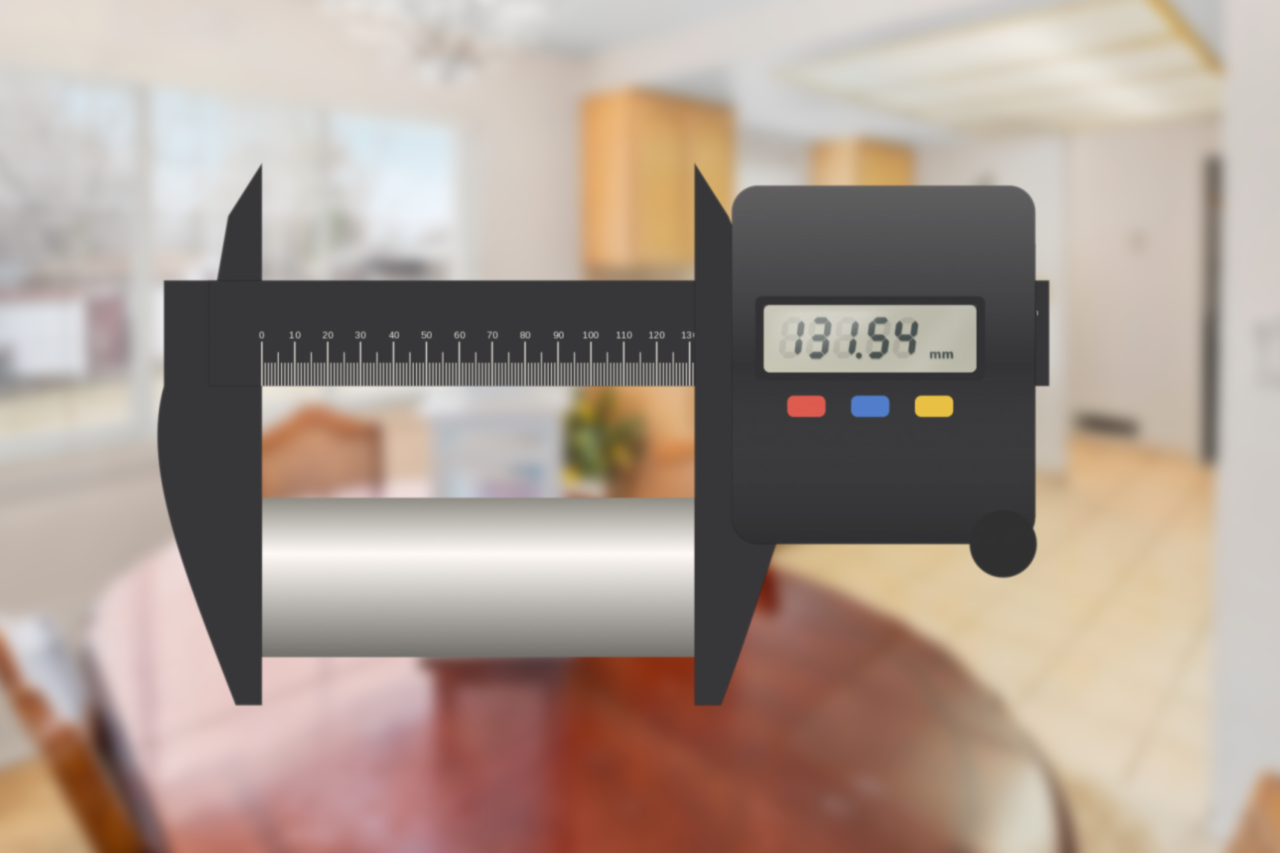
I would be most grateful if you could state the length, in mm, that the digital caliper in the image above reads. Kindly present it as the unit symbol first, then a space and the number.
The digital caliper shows mm 131.54
